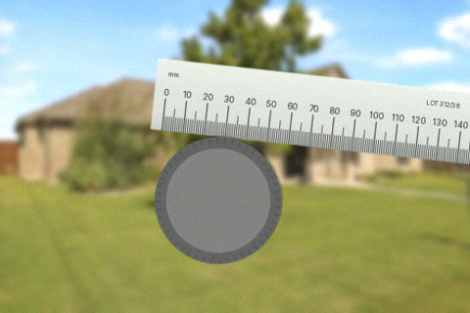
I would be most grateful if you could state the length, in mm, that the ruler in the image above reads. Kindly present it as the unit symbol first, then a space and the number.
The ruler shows mm 60
